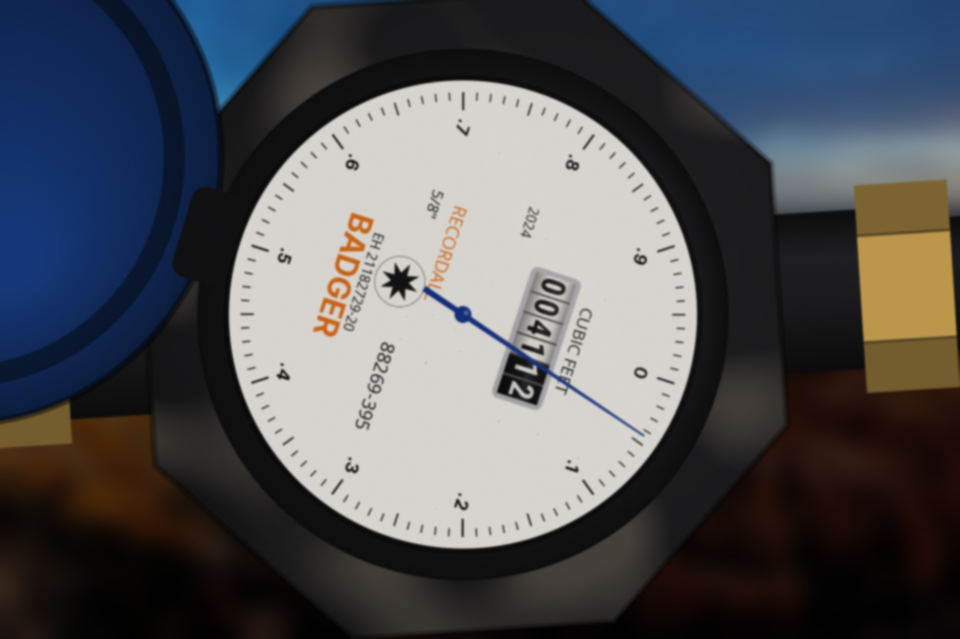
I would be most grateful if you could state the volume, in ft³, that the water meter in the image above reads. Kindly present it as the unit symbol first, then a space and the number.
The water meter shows ft³ 4112.04
